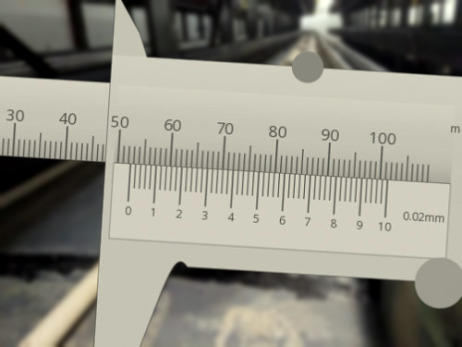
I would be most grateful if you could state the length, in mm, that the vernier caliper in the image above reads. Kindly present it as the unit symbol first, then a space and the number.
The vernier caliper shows mm 52.4
